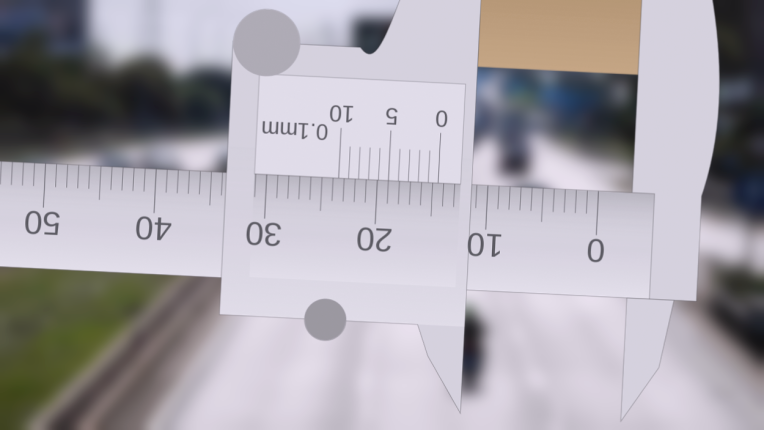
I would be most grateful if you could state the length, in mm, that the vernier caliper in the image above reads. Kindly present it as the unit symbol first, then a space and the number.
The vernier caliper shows mm 14.5
